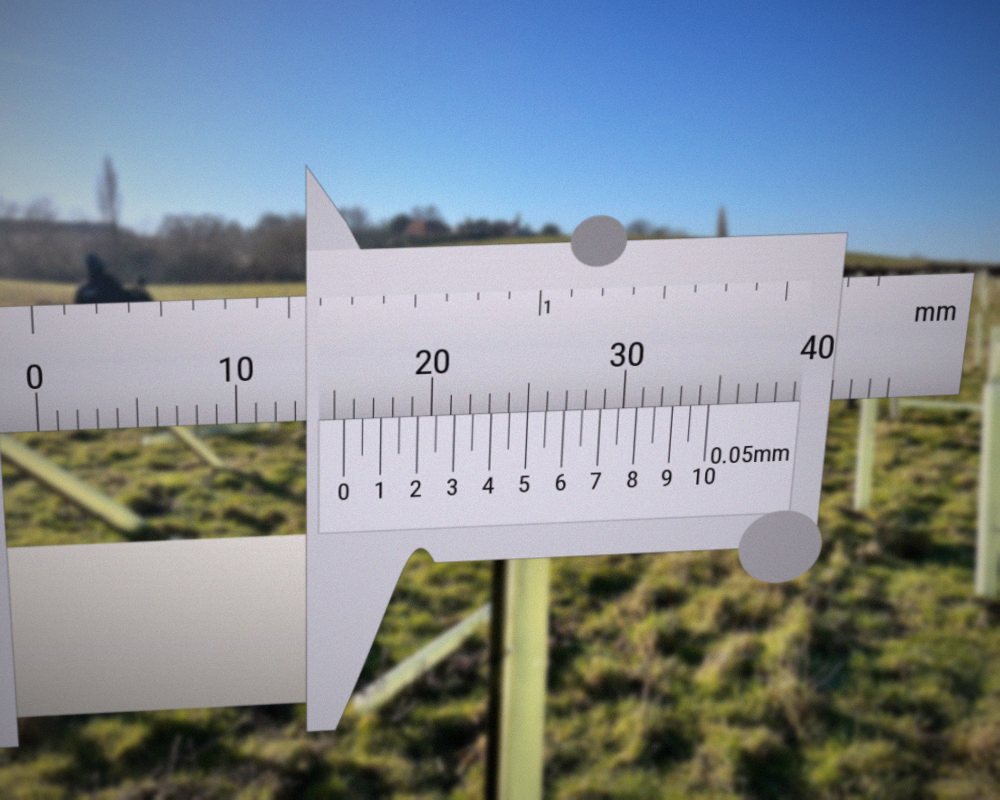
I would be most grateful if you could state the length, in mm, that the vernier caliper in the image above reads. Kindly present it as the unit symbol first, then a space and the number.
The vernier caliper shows mm 15.5
